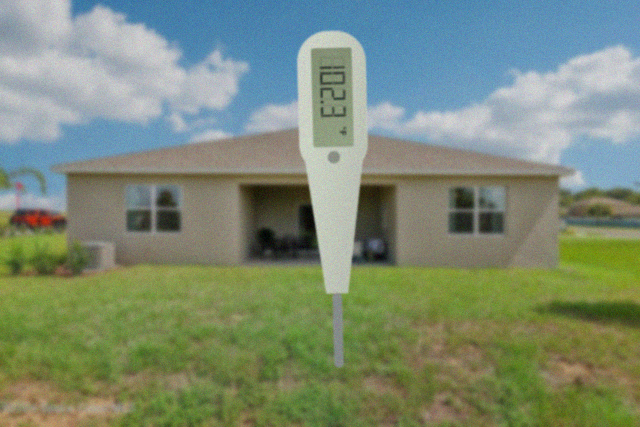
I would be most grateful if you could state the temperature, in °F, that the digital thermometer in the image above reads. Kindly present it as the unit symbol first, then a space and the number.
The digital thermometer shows °F 102.3
